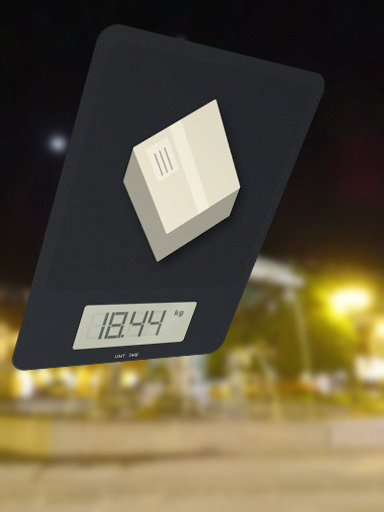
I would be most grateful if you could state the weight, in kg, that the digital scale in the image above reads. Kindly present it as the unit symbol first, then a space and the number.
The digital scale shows kg 18.44
